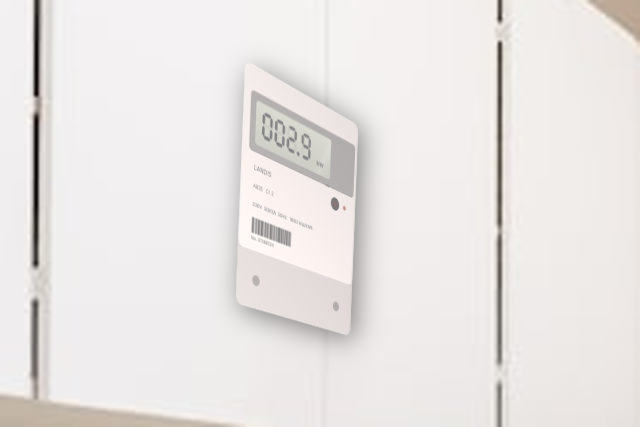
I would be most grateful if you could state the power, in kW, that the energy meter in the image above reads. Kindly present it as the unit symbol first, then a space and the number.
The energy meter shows kW 2.9
